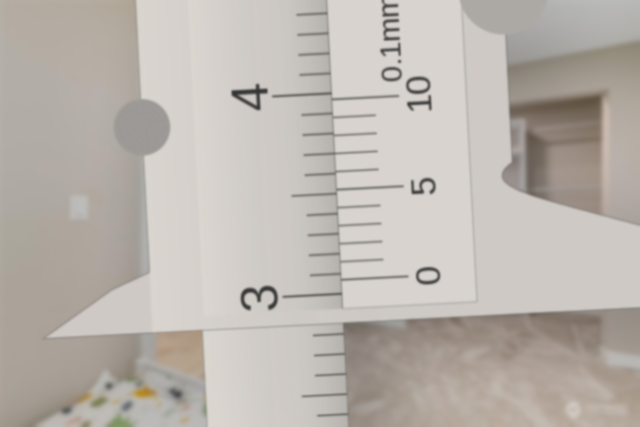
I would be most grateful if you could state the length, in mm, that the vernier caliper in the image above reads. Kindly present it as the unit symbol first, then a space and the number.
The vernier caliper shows mm 30.7
